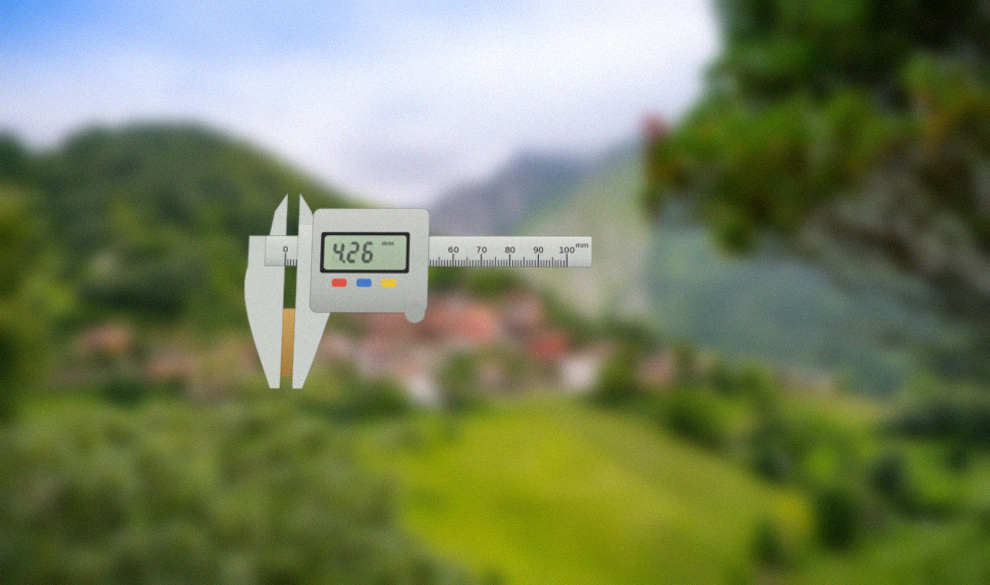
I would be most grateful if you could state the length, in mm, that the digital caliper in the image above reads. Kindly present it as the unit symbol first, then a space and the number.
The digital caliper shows mm 4.26
